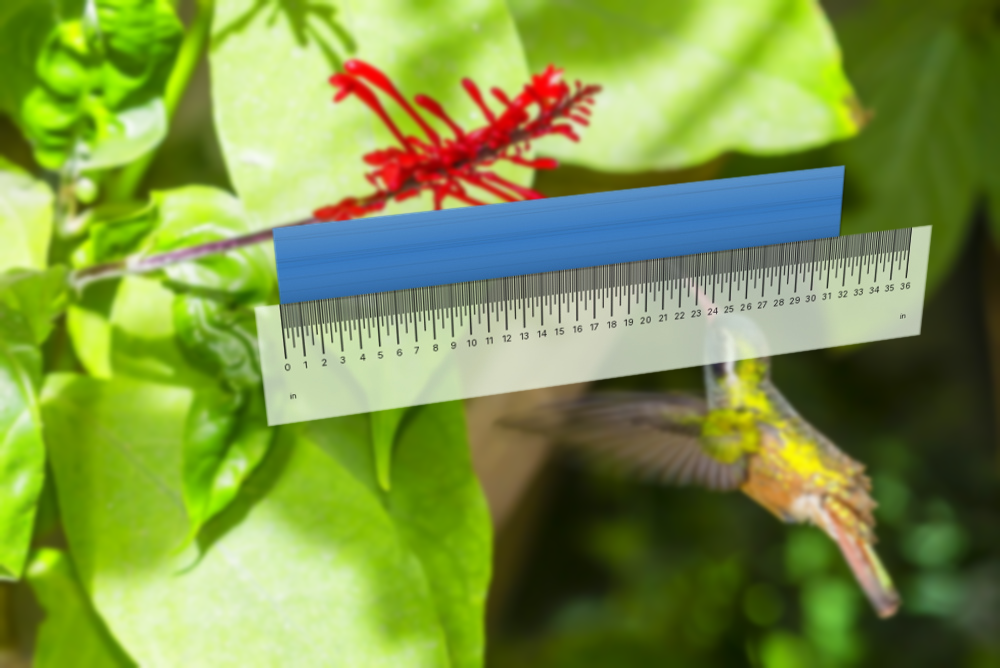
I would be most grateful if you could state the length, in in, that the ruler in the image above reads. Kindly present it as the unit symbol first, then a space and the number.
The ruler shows in 31.5
